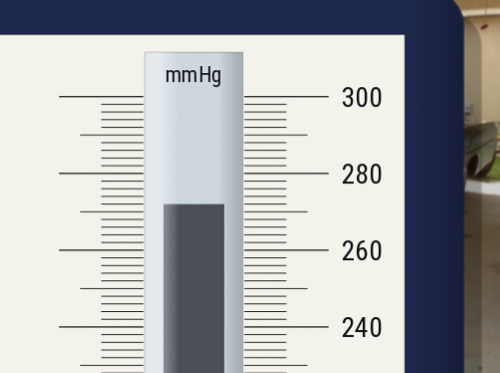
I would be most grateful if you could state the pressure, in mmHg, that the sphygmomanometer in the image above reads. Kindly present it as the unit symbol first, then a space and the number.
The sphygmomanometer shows mmHg 272
